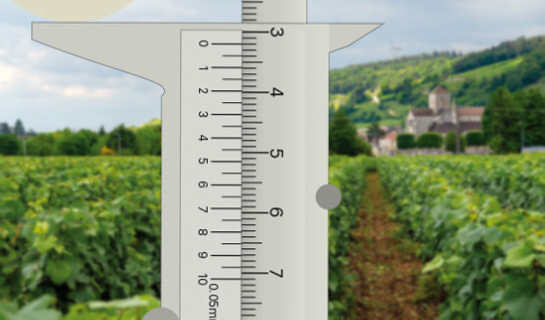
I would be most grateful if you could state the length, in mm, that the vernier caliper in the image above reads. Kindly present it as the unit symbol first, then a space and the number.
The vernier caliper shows mm 32.0
